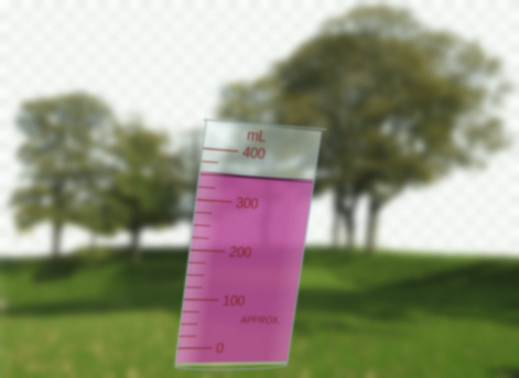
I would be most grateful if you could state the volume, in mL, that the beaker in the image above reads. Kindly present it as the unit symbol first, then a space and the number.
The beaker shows mL 350
